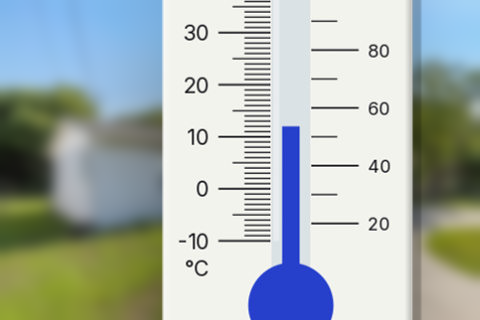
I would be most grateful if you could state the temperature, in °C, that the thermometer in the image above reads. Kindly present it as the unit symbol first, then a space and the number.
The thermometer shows °C 12
